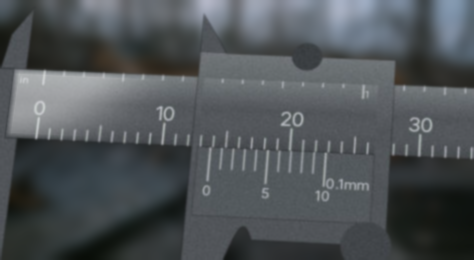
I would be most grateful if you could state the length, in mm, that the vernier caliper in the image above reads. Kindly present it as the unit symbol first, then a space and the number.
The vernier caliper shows mm 13.8
